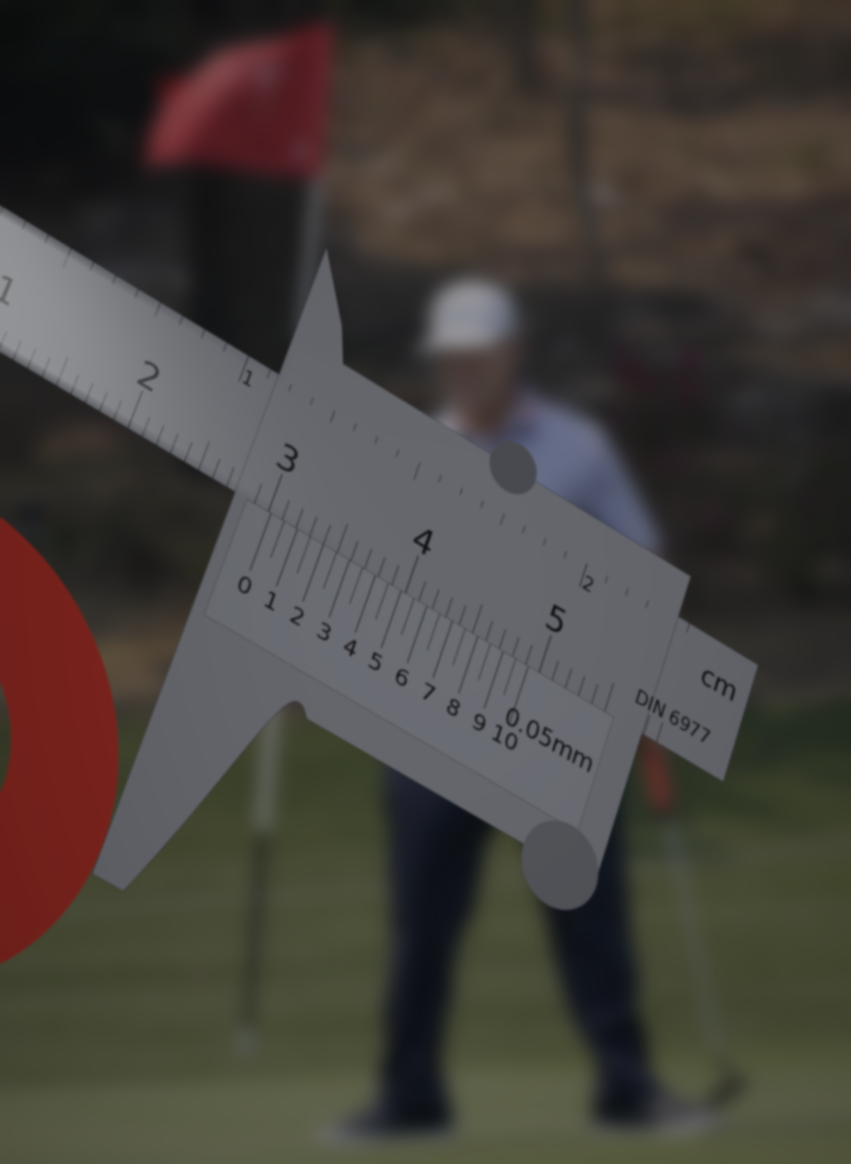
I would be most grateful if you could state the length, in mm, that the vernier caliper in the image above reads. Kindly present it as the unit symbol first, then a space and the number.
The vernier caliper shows mm 30.2
